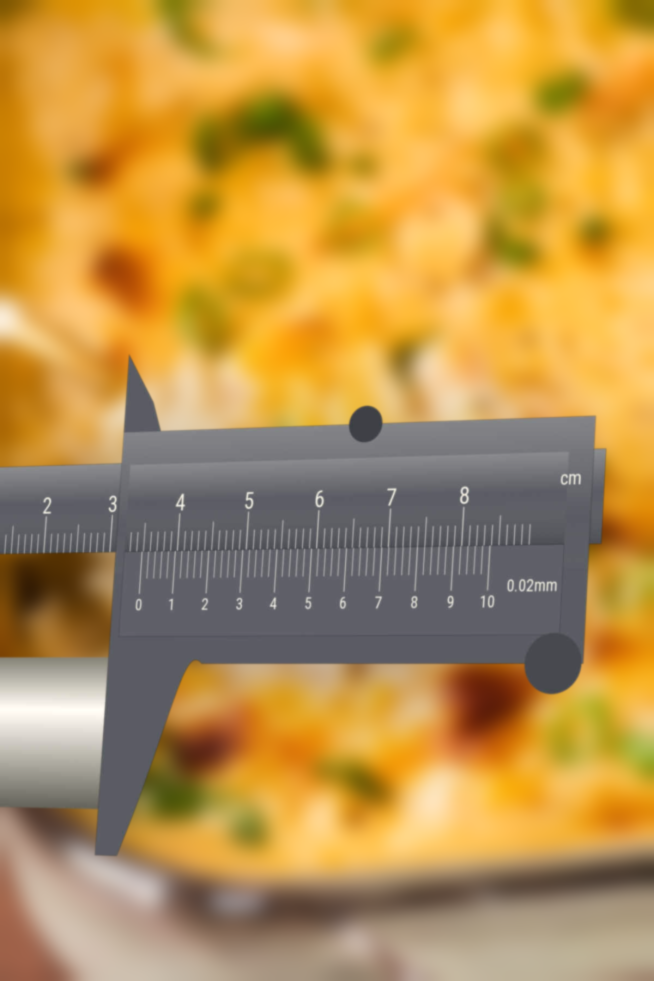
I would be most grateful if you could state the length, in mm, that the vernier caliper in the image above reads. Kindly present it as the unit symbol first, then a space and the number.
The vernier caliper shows mm 34.8
